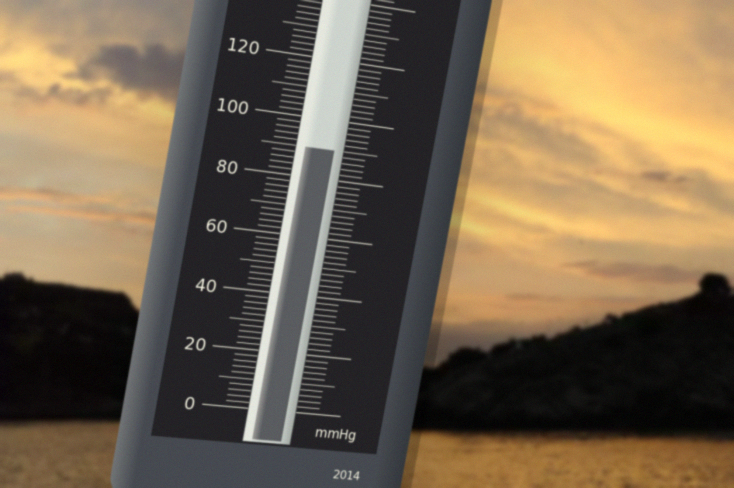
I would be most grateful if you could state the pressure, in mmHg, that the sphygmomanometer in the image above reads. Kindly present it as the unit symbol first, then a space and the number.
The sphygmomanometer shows mmHg 90
